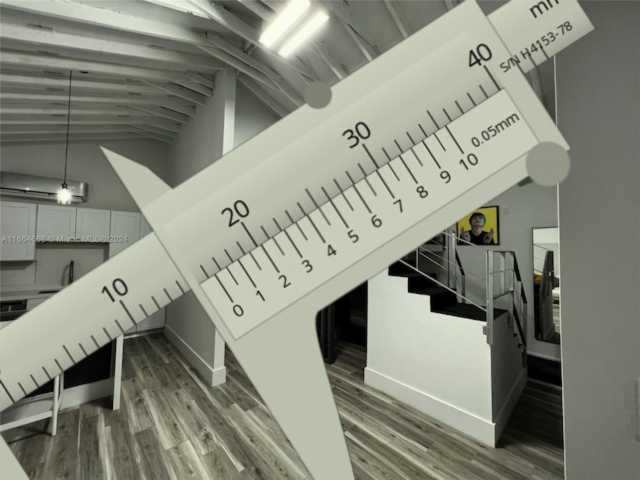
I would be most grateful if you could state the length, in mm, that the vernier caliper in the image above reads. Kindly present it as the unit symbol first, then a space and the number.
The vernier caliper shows mm 16.5
